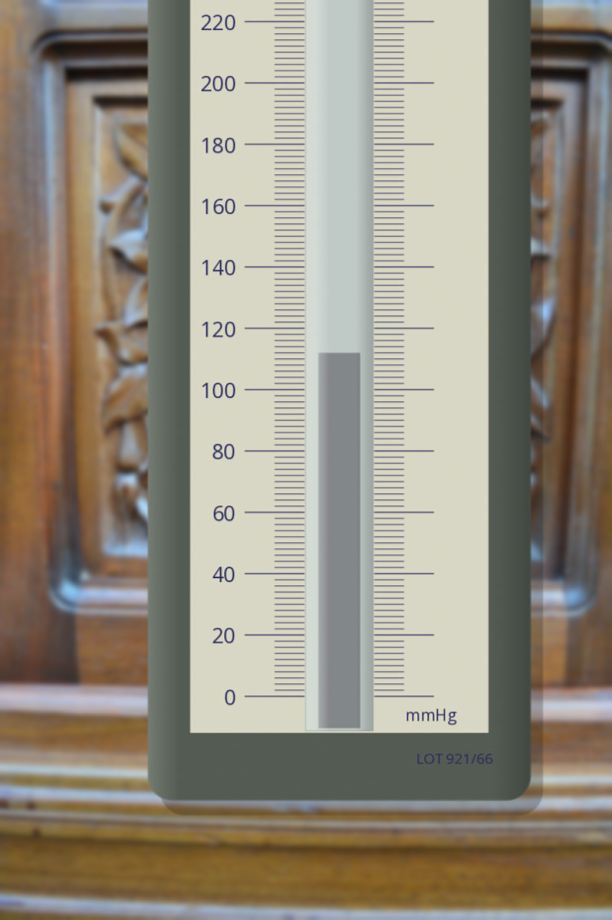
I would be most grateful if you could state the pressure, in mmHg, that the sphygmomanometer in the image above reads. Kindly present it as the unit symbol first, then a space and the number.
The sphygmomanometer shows mmHg 112
